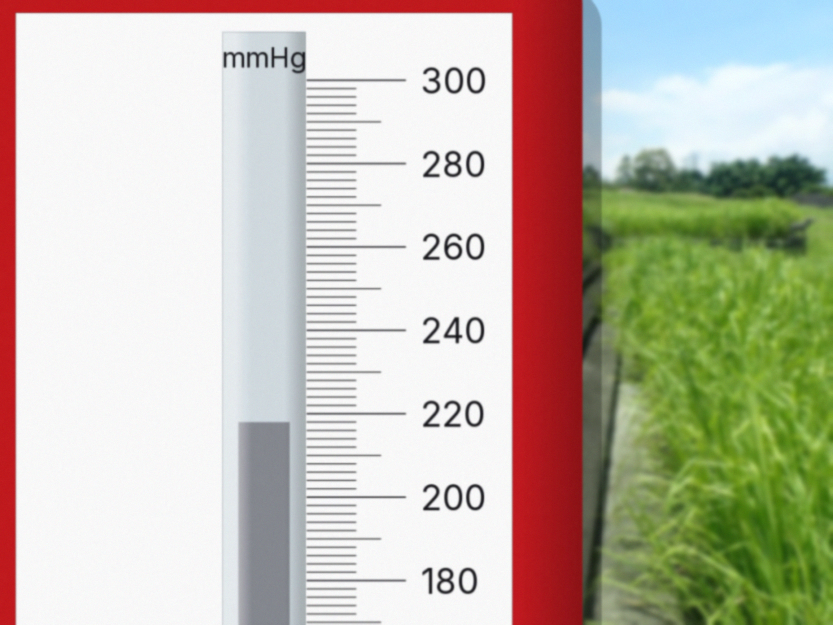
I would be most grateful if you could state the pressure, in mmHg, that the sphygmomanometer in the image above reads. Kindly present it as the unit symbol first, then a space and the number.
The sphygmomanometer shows mmHg 218
